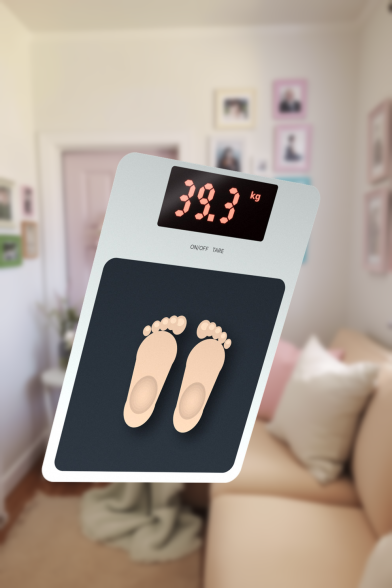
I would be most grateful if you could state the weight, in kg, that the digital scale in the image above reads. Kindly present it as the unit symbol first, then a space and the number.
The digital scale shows kg 39.3
